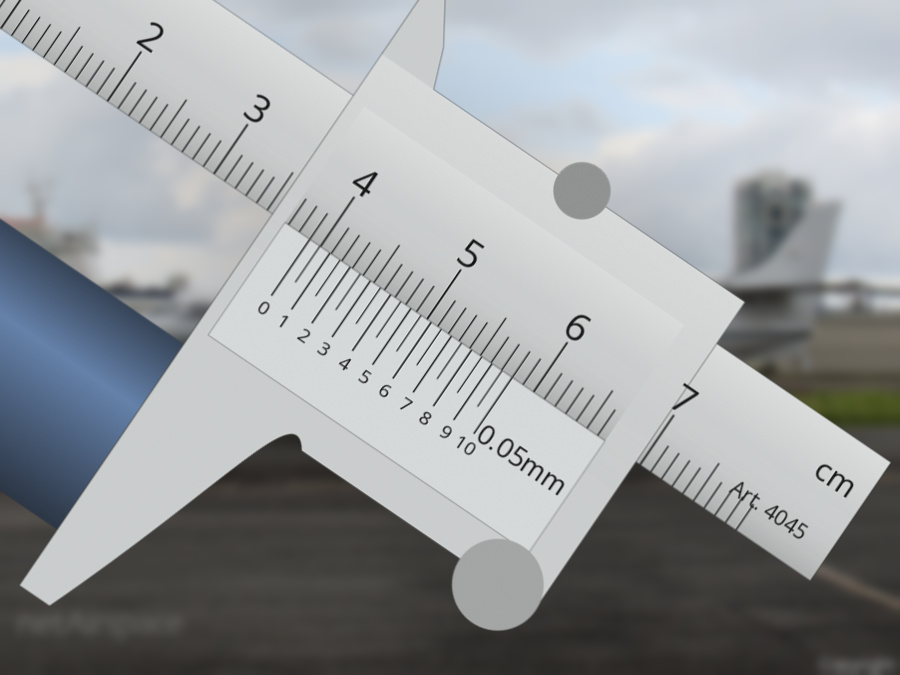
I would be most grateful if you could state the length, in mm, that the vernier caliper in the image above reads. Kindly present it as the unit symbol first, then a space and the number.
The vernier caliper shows mm 39.0
